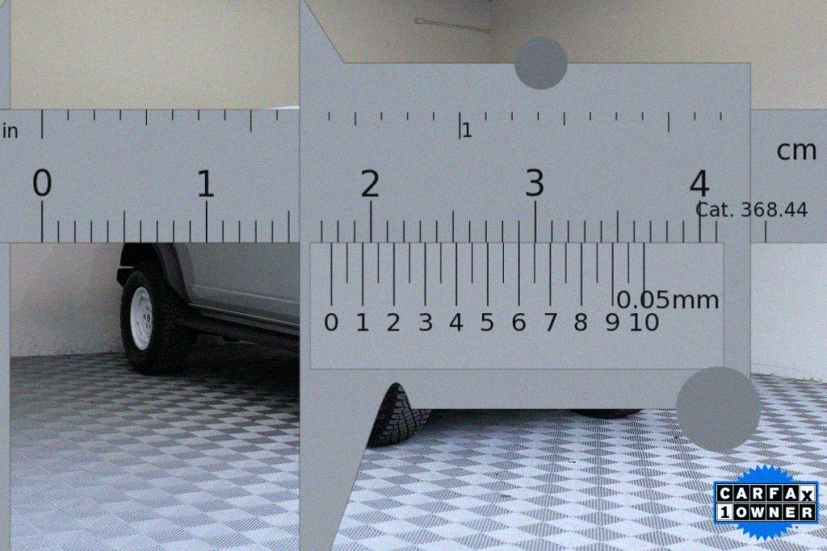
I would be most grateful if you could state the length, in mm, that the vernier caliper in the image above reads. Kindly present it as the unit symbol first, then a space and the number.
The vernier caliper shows mm 17.6
